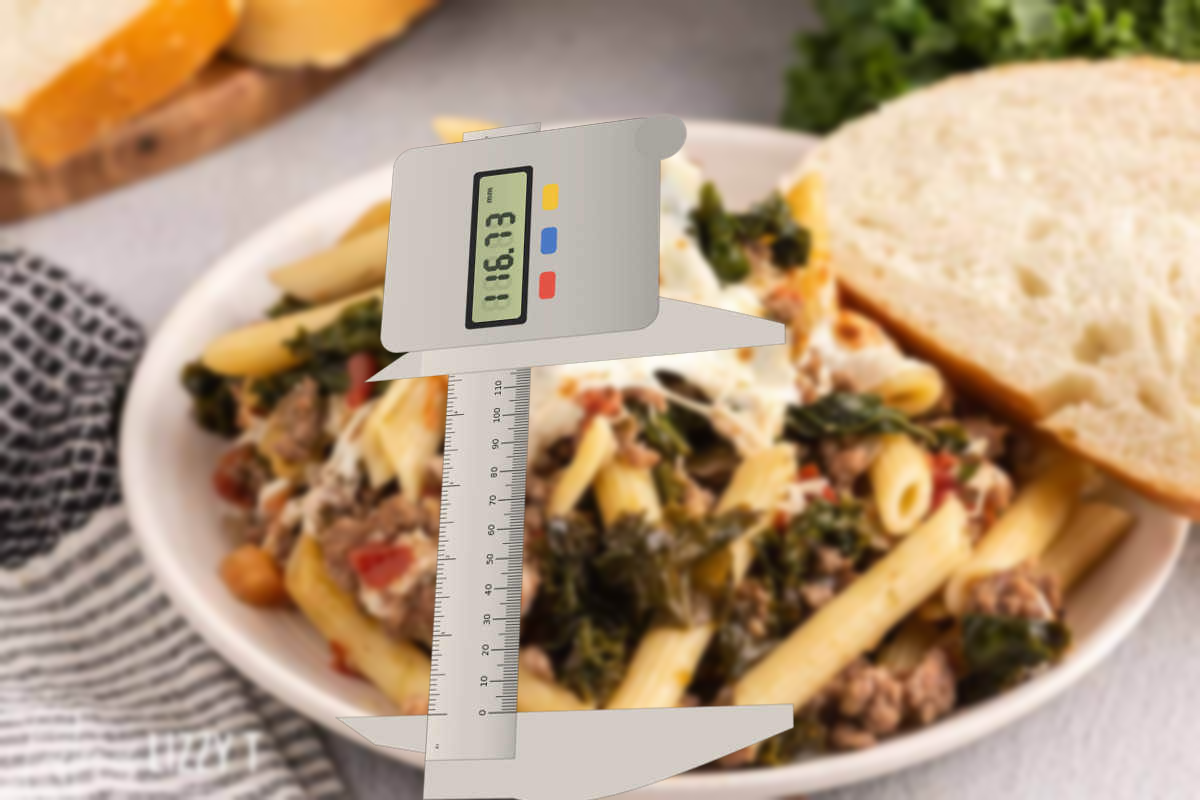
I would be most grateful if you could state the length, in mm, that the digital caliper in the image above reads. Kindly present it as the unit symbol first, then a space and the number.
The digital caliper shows mm 116.73
